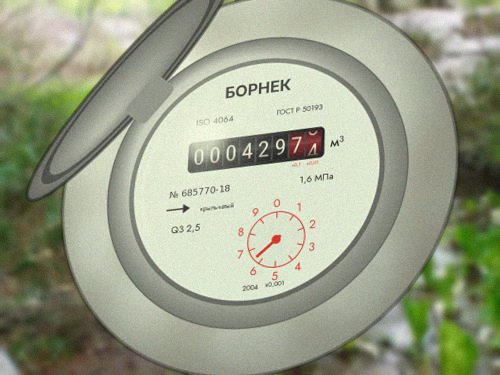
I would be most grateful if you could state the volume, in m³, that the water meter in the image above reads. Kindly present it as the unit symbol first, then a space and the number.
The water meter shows m³ 429.736
